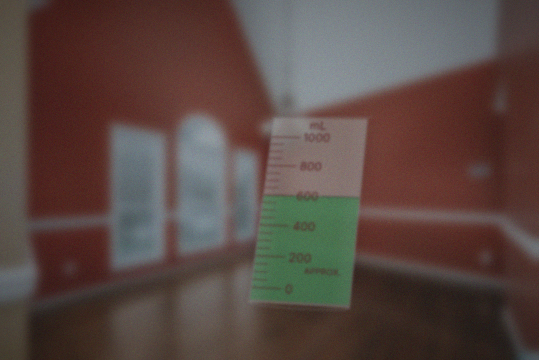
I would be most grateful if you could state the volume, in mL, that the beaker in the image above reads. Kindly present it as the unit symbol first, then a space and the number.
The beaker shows mL 600
